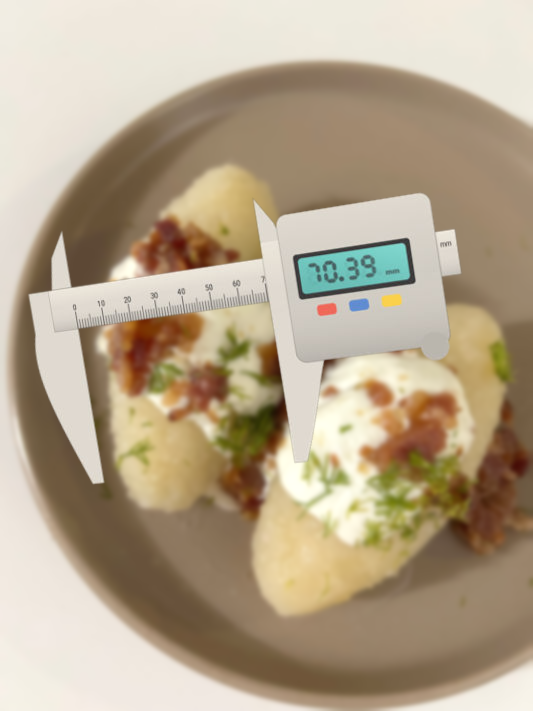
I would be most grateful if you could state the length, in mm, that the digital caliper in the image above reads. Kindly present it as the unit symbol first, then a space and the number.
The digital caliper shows mm 70.39
